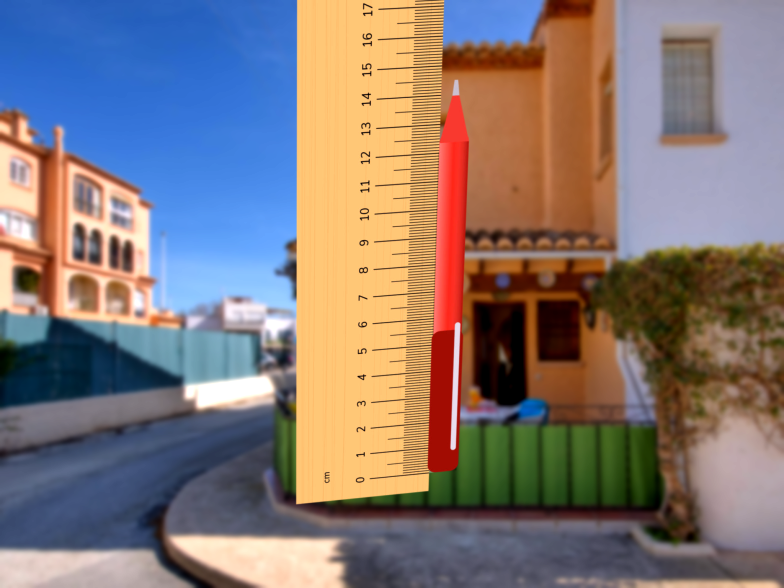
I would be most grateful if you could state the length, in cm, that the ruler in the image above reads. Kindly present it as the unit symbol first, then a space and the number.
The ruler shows cm 14.5
